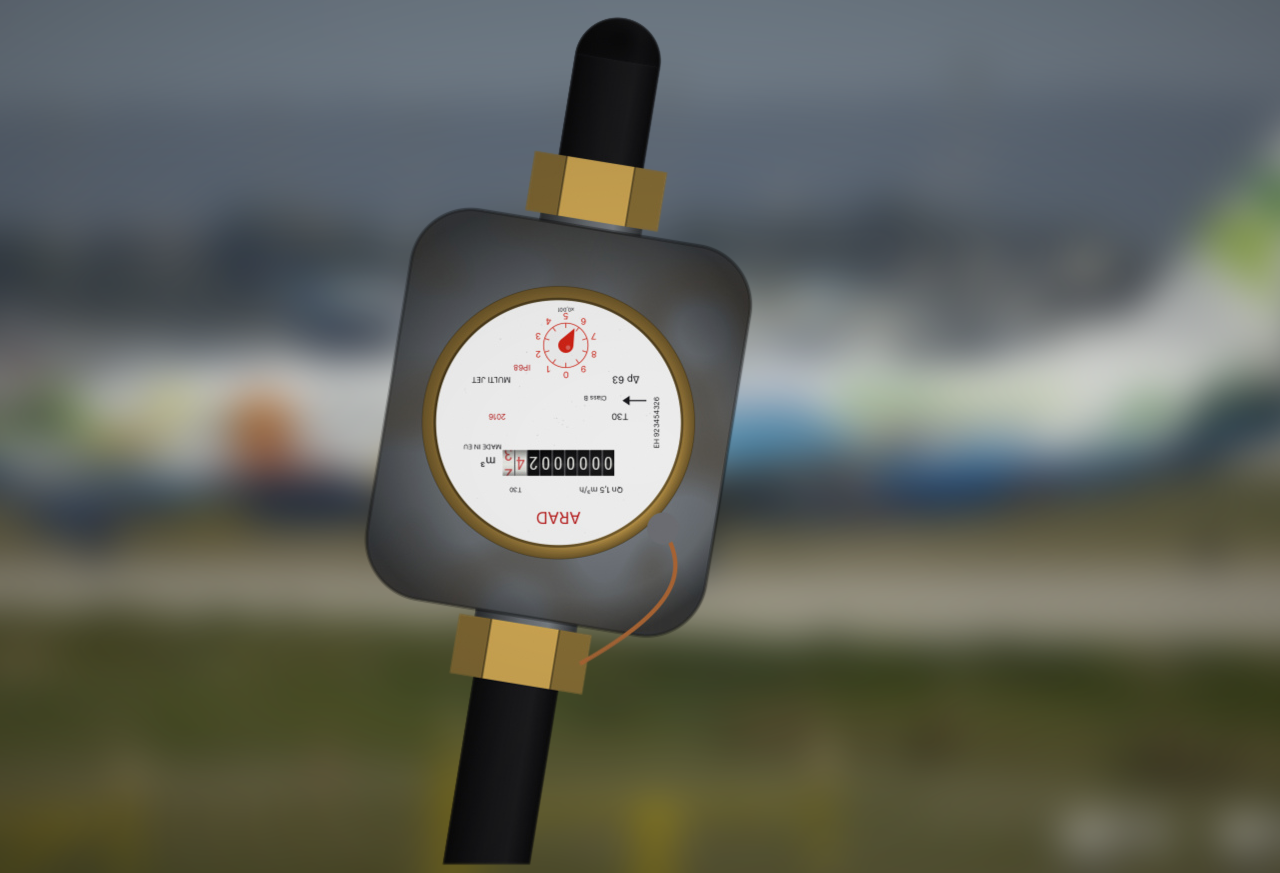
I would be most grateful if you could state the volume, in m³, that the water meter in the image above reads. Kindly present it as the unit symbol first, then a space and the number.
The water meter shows m³ 2.425
